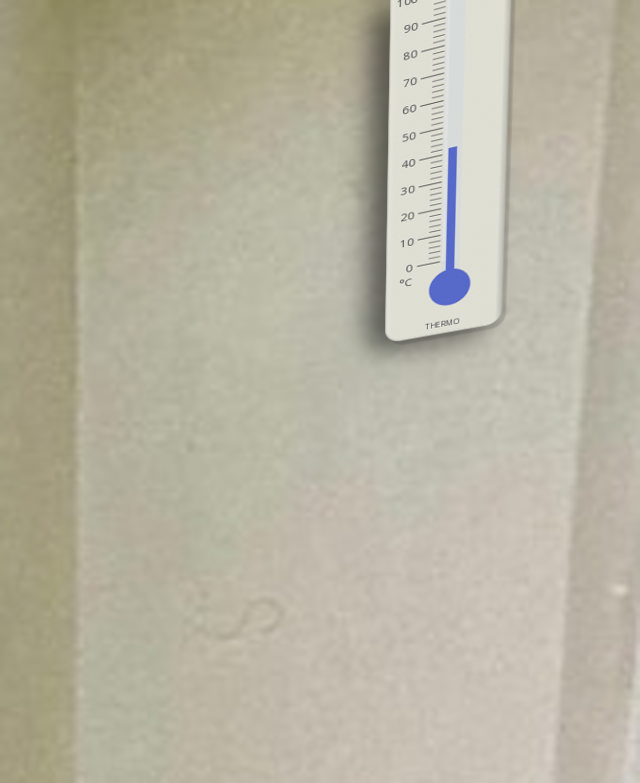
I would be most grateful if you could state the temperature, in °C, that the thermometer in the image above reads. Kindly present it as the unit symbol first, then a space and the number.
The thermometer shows °C 42
